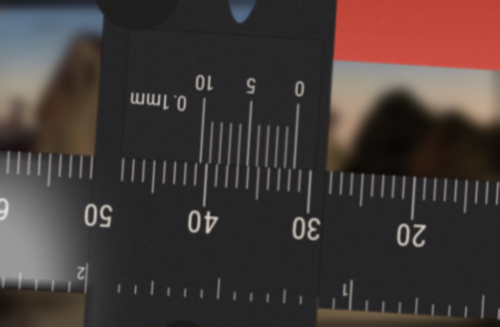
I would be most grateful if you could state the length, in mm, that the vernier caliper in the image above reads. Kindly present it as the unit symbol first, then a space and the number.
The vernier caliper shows mm 31.6
